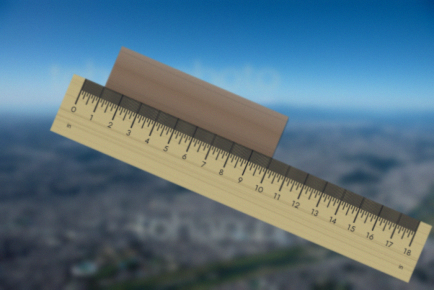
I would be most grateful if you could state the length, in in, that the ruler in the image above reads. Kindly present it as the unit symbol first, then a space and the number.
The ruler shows in 9
